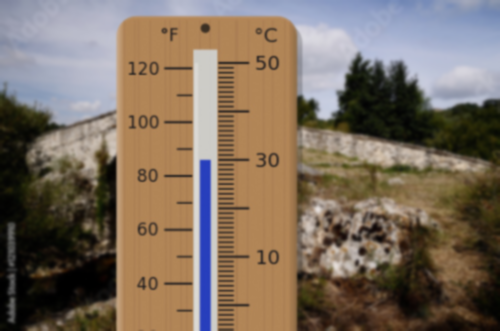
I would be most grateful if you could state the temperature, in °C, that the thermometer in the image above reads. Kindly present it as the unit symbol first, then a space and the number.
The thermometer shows °C 30
